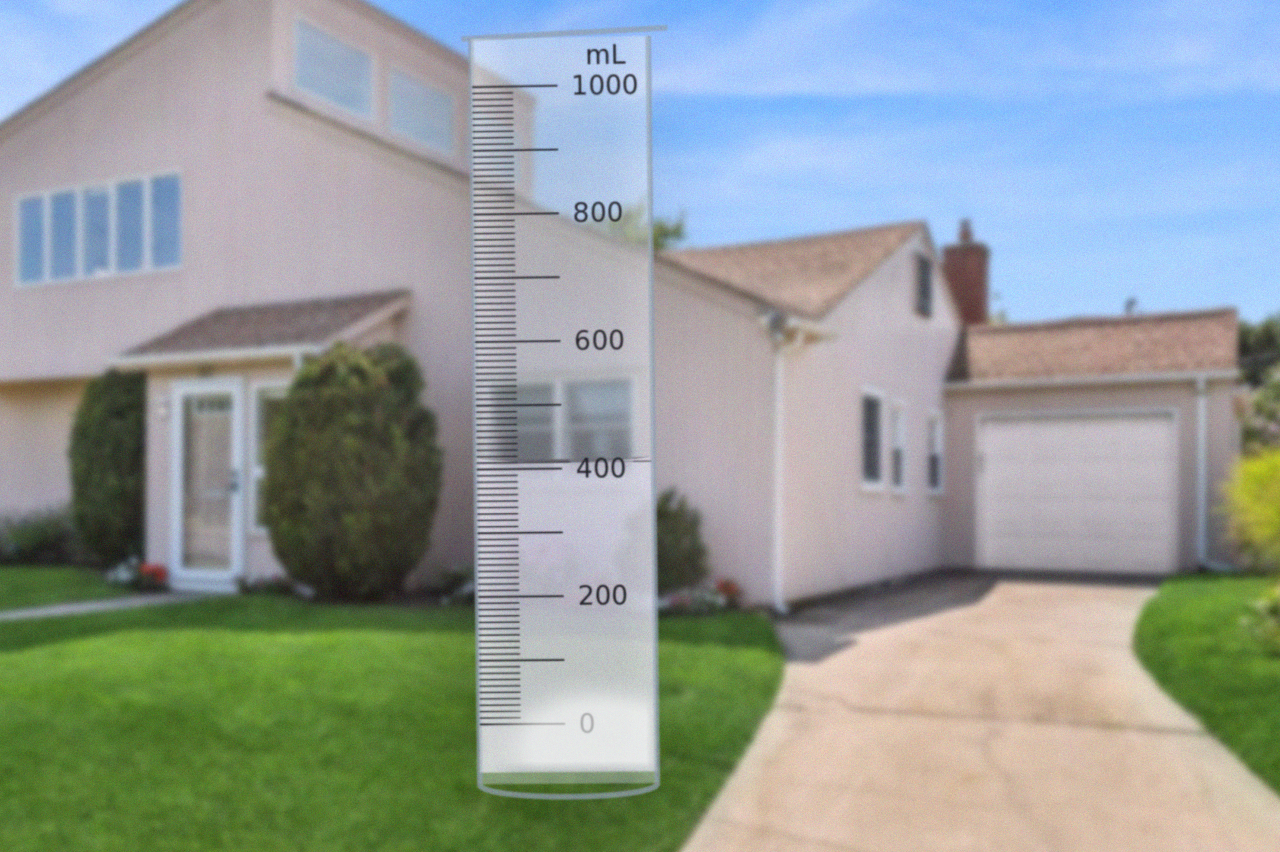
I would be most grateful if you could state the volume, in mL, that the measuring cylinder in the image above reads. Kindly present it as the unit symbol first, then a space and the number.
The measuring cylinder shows mL 410
